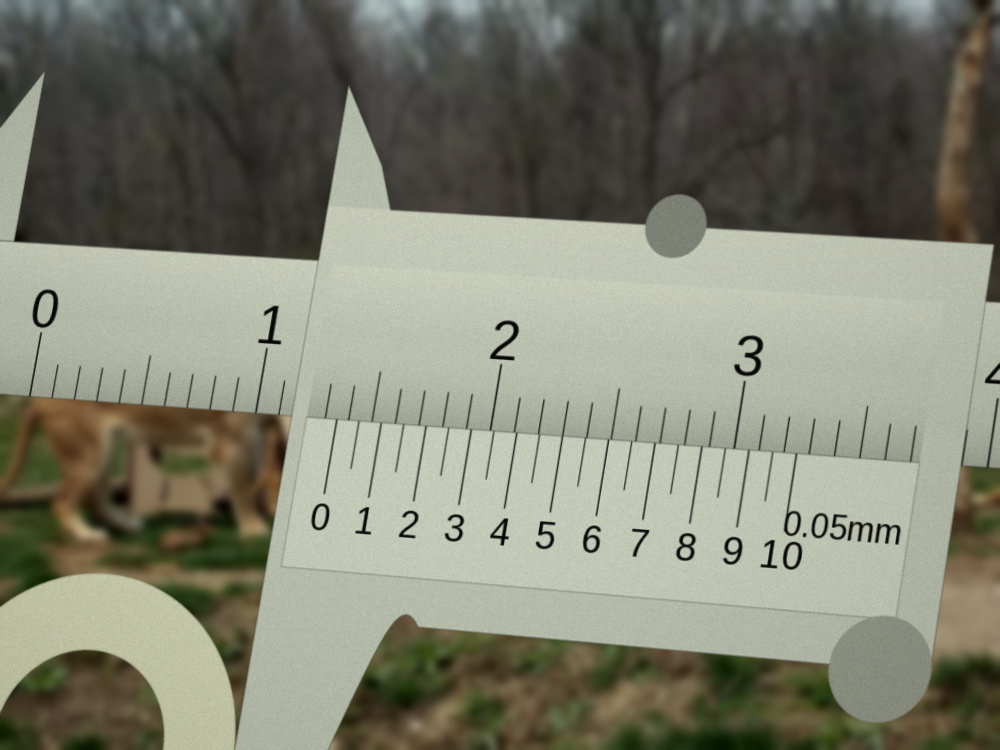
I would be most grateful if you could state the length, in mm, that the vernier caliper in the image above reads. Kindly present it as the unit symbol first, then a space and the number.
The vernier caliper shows mm 13.5
